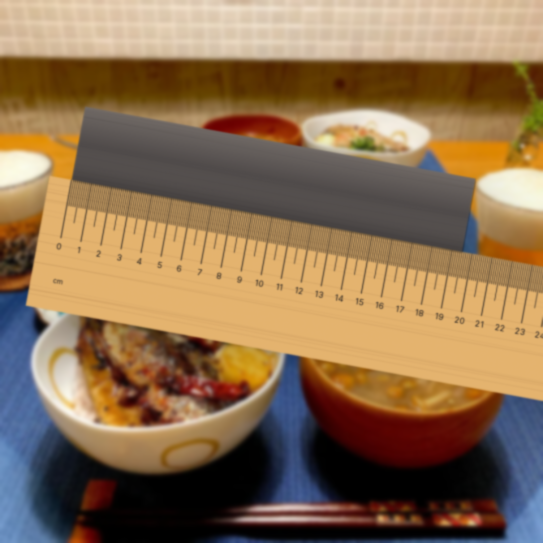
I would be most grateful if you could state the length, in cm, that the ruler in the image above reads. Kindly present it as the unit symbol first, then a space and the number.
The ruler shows cm 19.5
